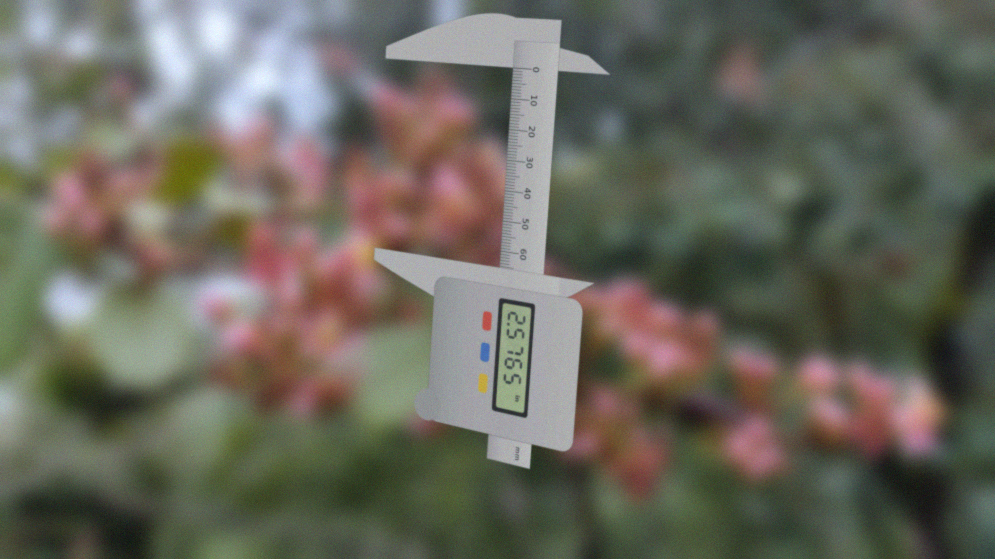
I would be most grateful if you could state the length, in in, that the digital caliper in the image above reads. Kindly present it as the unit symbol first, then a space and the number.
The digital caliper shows in 2.5765
